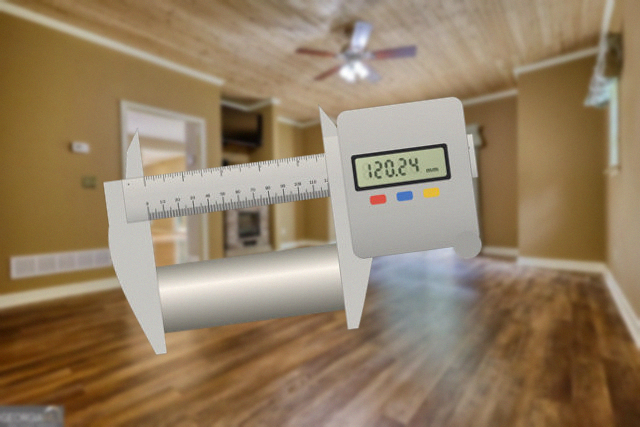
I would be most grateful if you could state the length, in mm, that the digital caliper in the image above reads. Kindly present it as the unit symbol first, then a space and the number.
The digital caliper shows mm 120.24
